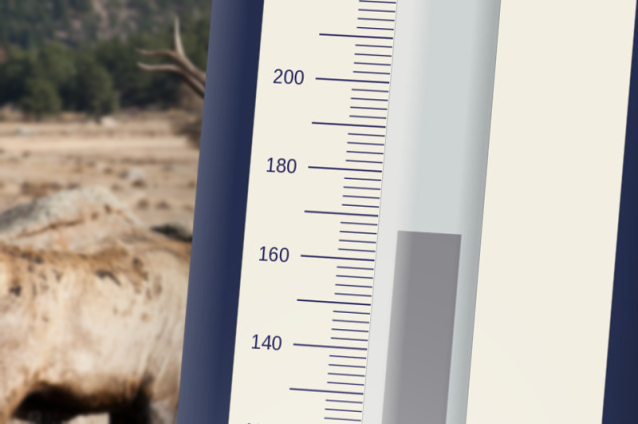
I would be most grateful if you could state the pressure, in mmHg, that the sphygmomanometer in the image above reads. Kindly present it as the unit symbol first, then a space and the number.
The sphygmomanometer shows mmHg 167
